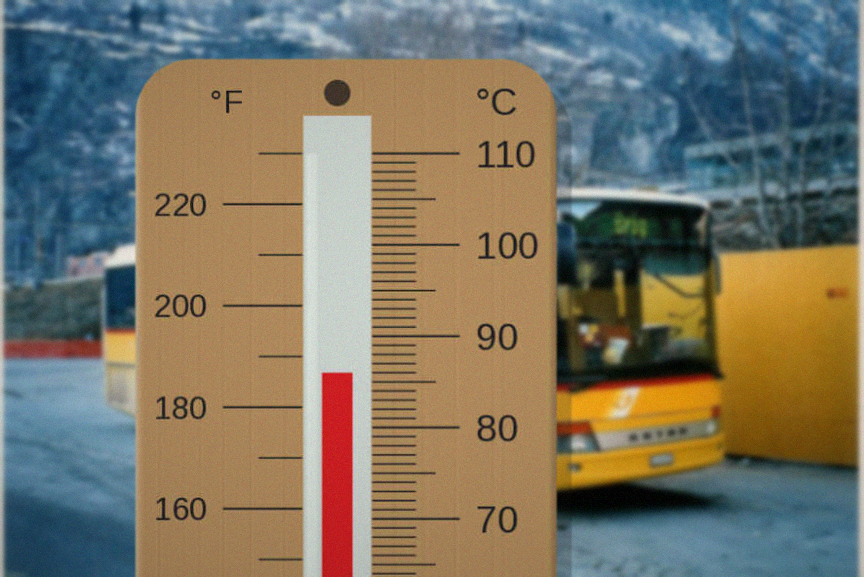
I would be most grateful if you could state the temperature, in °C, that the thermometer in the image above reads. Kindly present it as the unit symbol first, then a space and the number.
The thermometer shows °C 86
